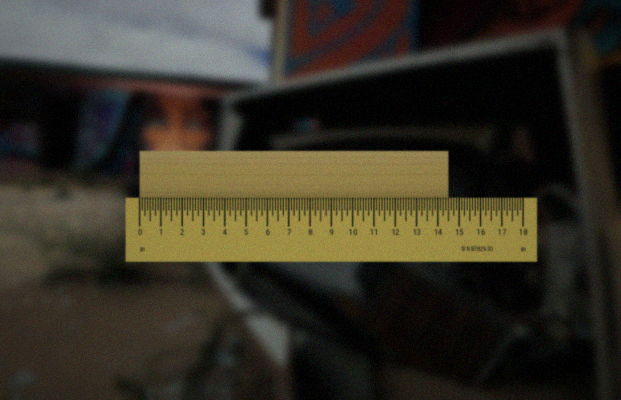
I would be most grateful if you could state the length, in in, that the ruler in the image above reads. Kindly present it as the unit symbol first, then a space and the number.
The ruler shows in 14.5
